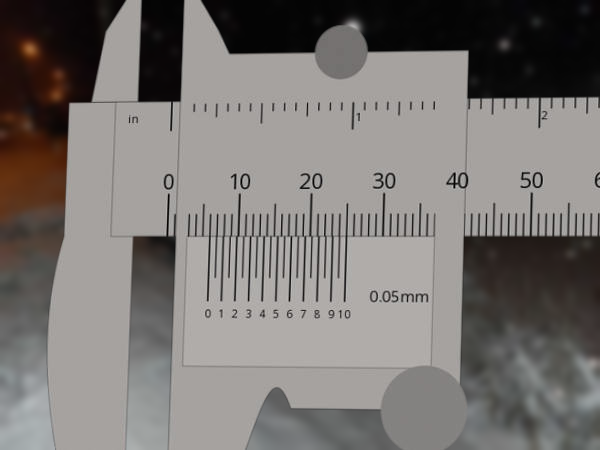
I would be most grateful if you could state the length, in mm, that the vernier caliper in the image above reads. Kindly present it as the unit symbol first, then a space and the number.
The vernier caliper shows mm 6.0
